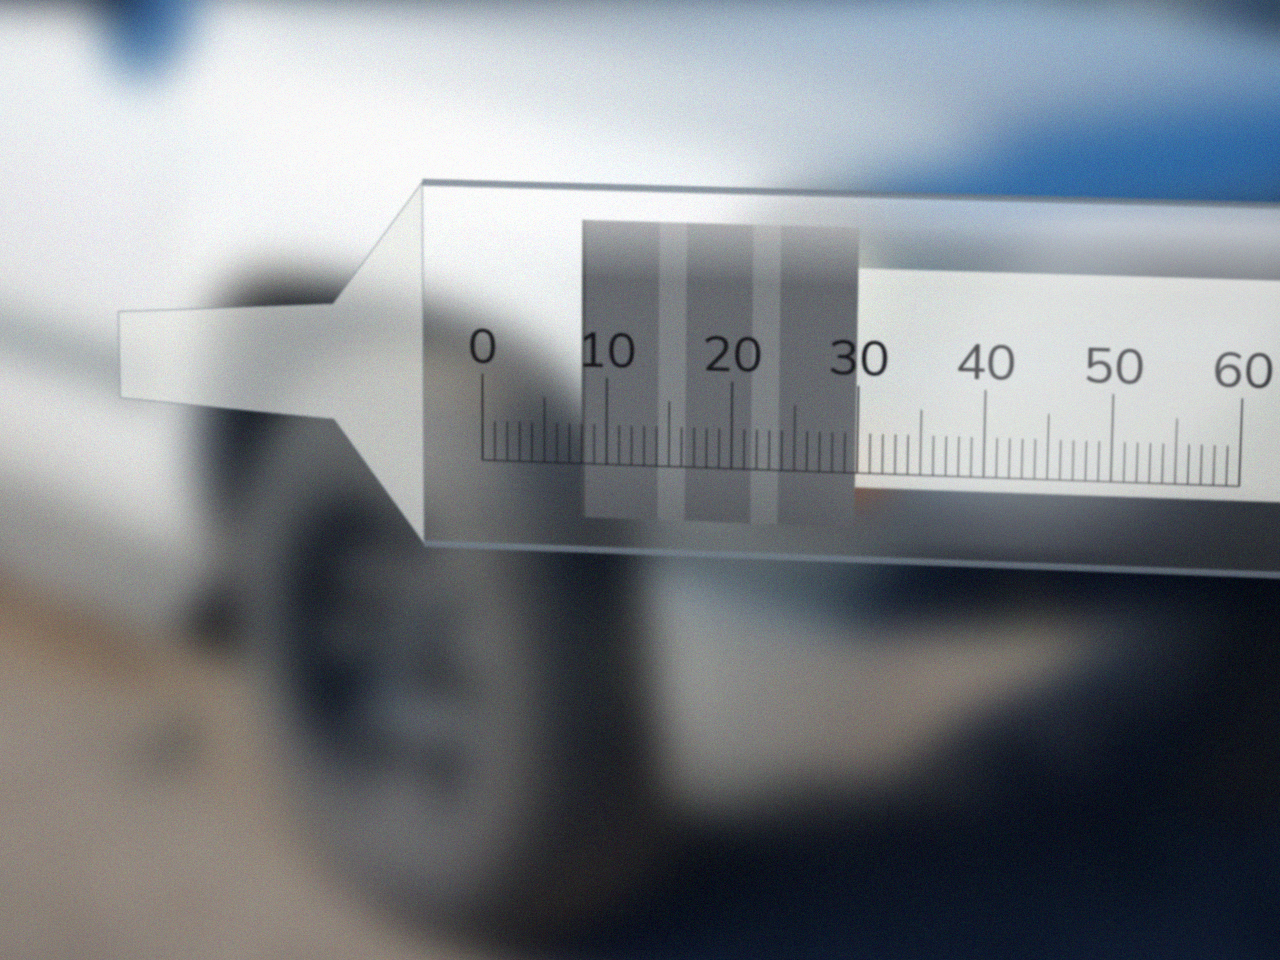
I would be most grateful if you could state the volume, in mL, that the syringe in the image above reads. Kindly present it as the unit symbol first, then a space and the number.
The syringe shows mL 8
